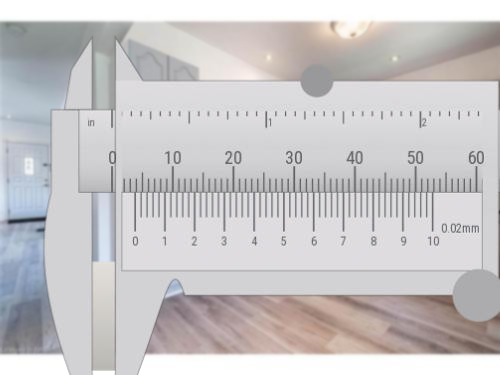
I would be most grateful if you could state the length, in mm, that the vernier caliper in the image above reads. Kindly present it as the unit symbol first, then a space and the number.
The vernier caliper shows mm 3.8
